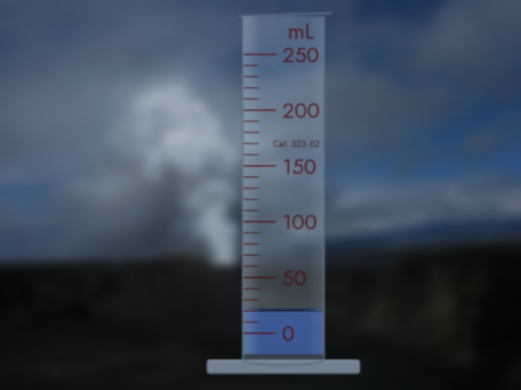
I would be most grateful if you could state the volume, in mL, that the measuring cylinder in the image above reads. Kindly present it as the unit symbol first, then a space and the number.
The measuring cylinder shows mL 20
